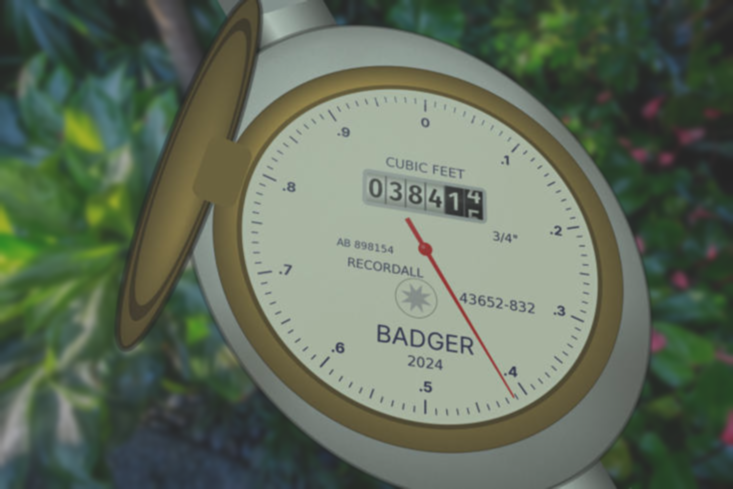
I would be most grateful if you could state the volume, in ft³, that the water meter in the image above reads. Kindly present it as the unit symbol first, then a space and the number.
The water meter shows ft³ 38414.41
